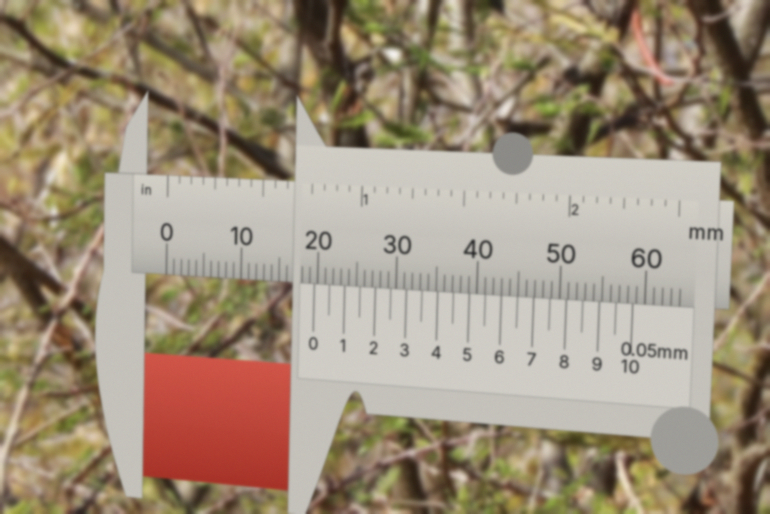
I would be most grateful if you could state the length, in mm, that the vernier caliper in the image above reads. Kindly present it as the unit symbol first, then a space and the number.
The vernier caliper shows mm 19.6
